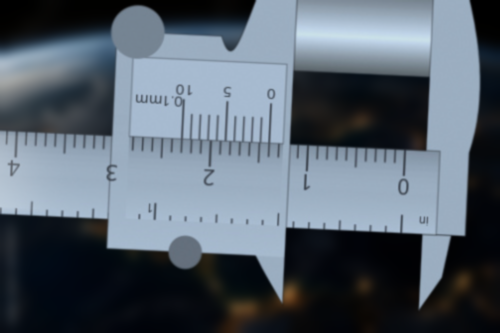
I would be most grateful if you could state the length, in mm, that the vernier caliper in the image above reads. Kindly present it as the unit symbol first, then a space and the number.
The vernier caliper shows mm 14.0
